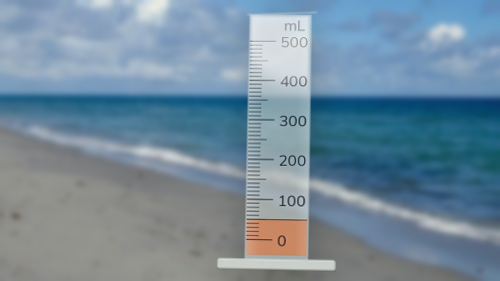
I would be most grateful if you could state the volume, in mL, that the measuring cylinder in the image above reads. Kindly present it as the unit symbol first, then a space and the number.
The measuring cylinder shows mL 50
